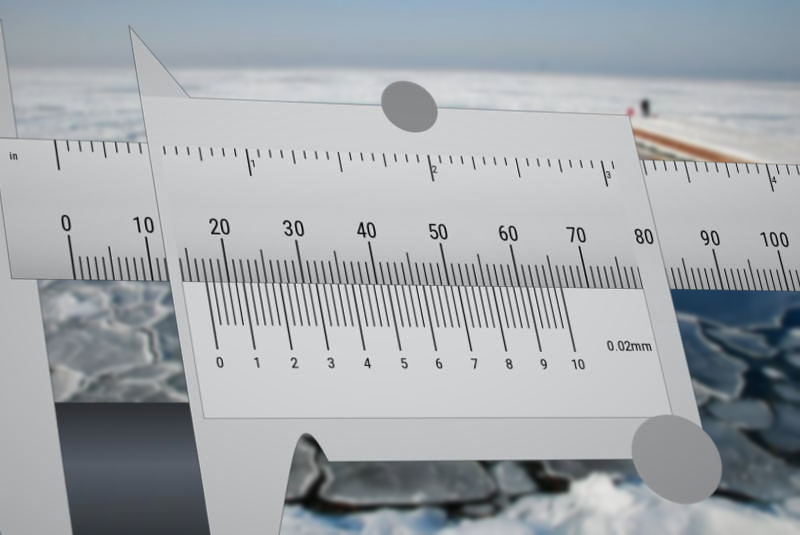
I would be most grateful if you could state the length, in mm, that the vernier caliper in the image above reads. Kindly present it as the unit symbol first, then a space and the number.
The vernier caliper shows mm 17.0
